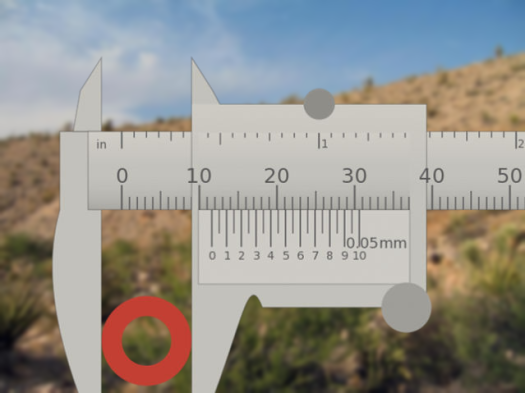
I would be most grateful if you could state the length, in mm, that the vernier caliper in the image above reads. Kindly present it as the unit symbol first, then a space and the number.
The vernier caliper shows mm 11.6
